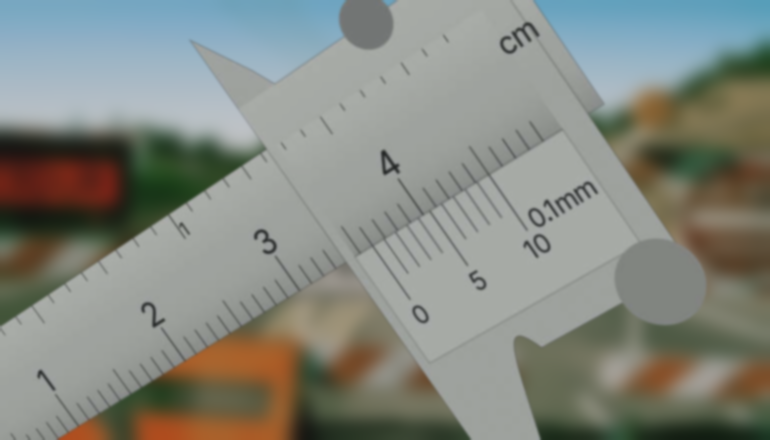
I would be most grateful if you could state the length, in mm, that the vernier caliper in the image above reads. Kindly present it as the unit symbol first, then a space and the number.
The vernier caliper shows mm 36.0
